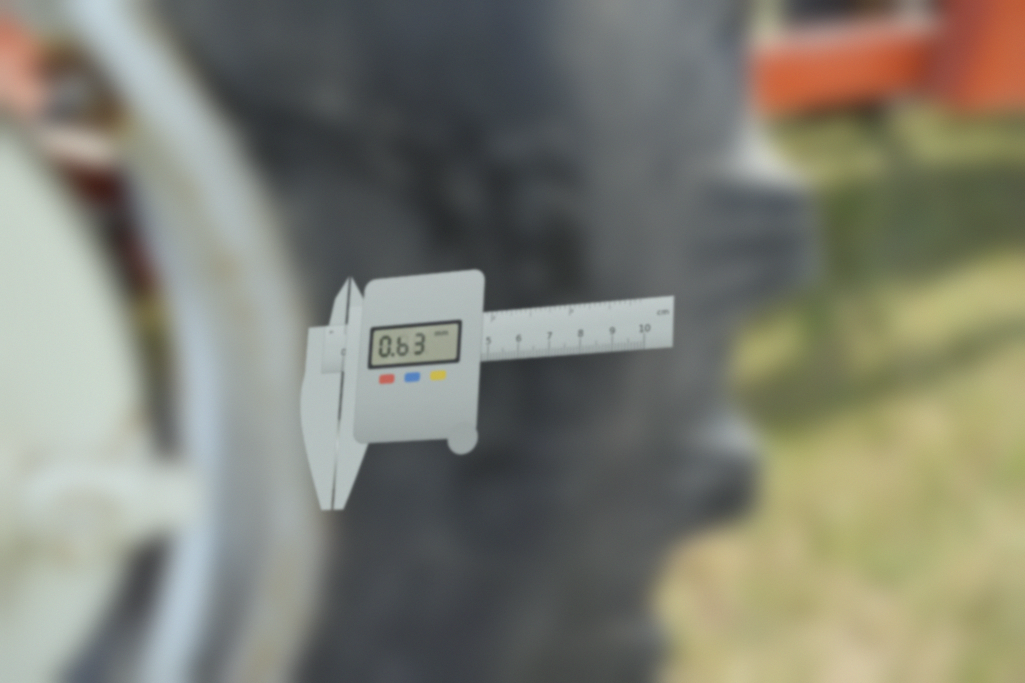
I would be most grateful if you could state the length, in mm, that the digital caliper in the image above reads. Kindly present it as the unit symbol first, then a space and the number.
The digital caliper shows mm 0.63
